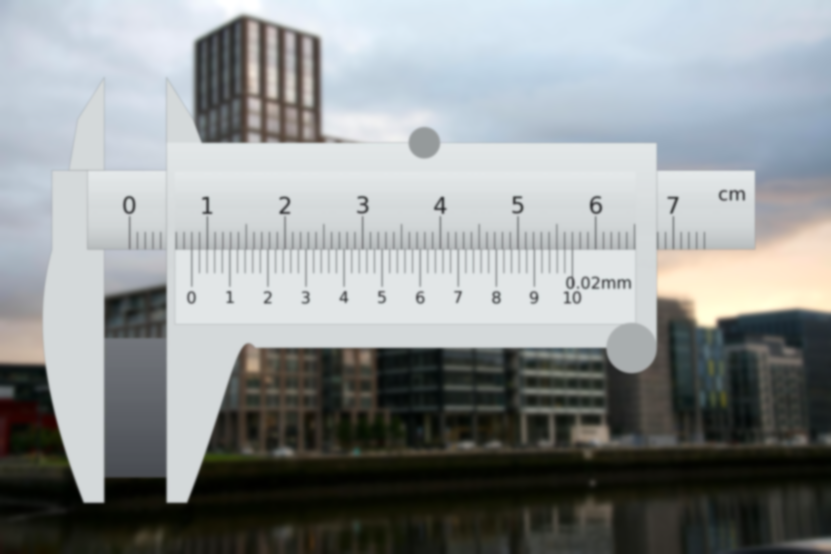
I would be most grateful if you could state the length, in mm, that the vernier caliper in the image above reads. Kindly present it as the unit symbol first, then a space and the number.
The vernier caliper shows mm 8.0
